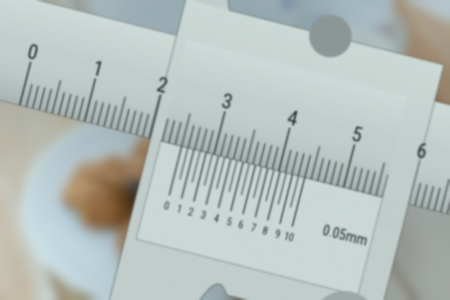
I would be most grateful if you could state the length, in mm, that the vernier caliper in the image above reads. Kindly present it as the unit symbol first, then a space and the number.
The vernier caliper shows mm 25.0
